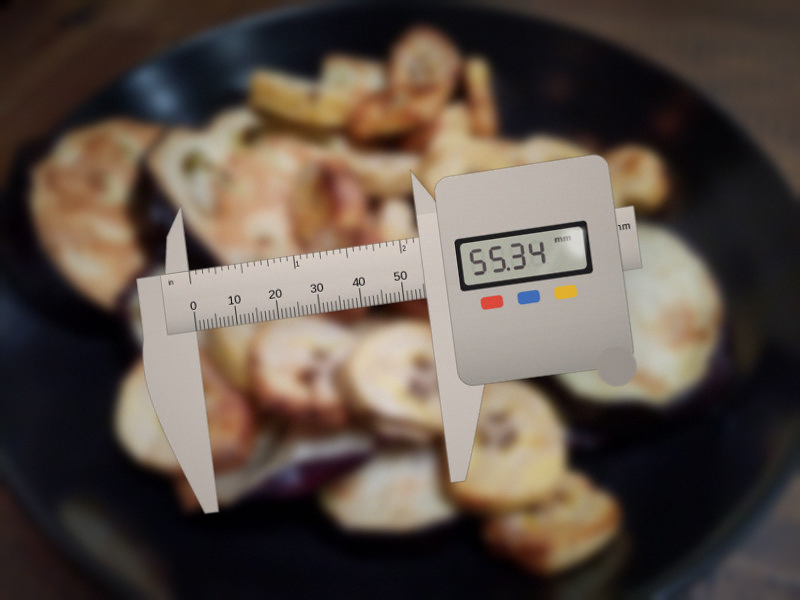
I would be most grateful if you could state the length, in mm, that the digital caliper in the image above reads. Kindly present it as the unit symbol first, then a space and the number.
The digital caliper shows mm 55.34
